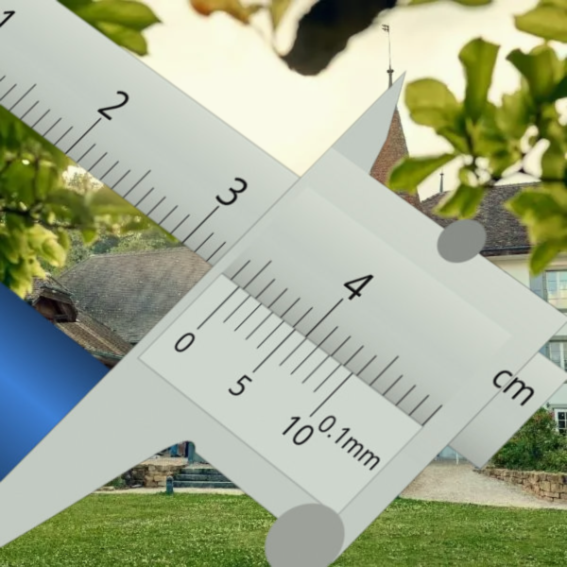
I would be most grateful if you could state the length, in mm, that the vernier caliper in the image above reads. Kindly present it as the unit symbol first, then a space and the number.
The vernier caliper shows mm 34.7
